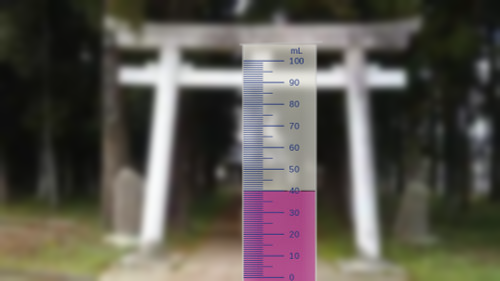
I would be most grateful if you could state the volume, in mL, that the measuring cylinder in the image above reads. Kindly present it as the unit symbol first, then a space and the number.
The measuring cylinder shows mL 40
